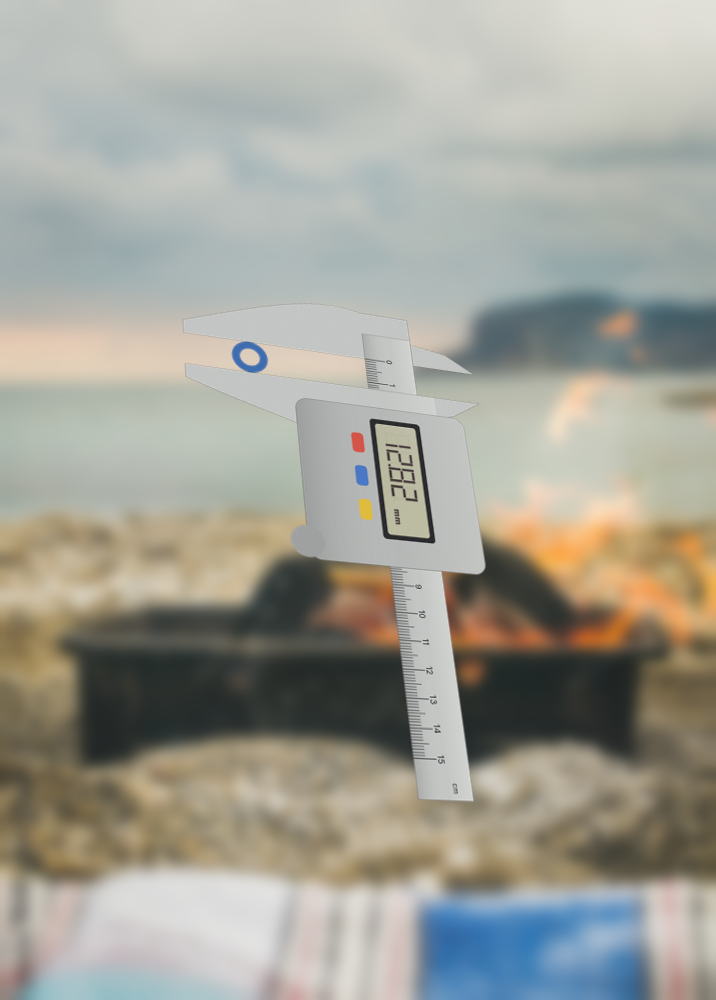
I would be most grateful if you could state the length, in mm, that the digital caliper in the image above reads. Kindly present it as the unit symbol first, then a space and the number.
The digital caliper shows mm 12.82
